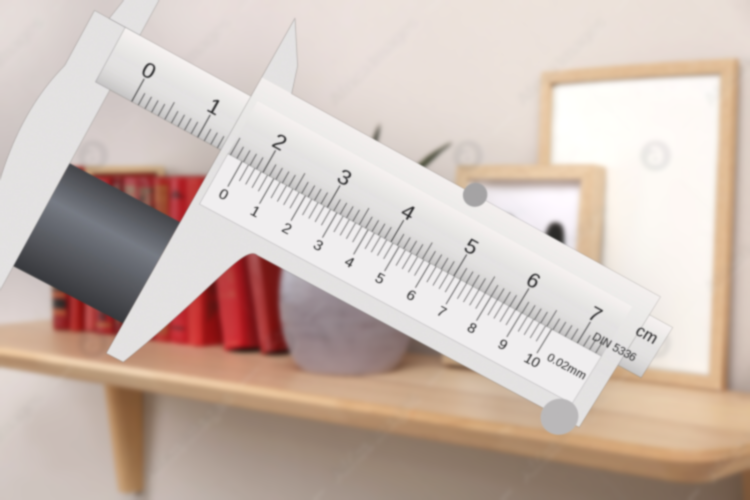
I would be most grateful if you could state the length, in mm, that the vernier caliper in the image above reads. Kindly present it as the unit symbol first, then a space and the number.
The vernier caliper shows mm 16.8
